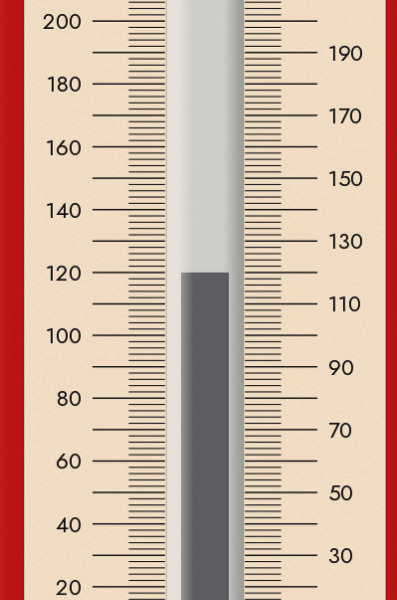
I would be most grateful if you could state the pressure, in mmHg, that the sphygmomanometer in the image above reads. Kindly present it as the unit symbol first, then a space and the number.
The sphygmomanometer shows mmHg 120
